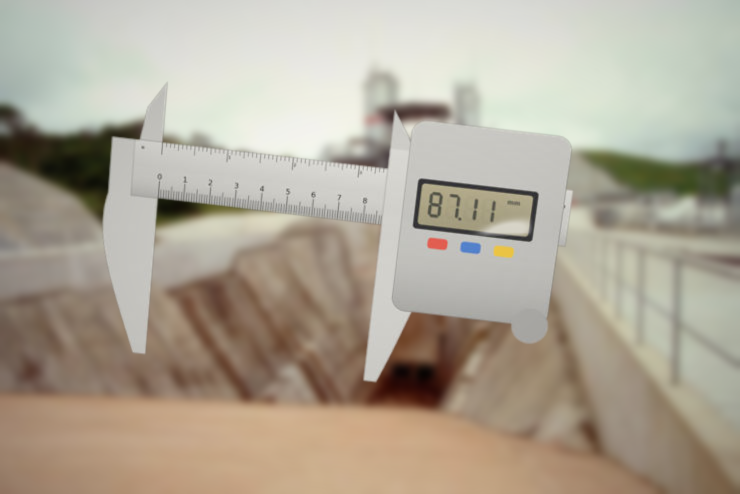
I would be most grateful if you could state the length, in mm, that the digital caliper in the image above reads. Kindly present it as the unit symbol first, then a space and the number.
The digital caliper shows mm 87.11
